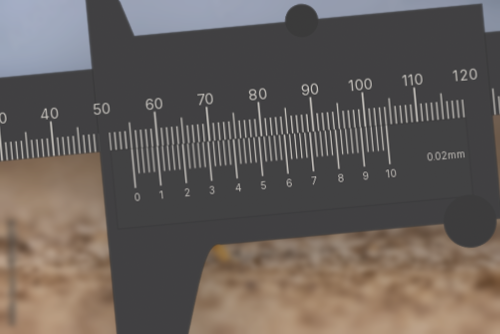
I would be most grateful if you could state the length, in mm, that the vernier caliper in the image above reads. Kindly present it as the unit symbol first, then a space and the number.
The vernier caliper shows mm 55.0
